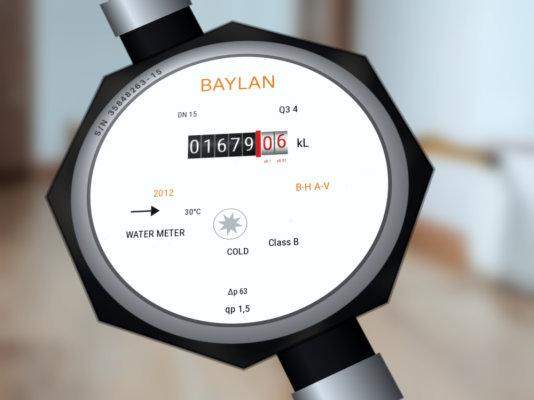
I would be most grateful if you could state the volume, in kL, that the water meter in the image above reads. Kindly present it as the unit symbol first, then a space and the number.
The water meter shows kL 1679.06
